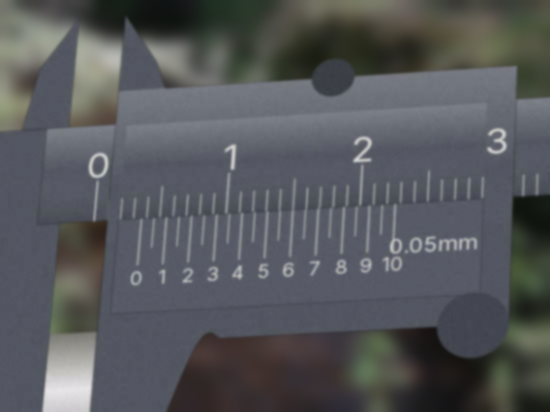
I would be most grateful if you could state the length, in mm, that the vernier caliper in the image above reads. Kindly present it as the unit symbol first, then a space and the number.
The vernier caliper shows mm 3.6
